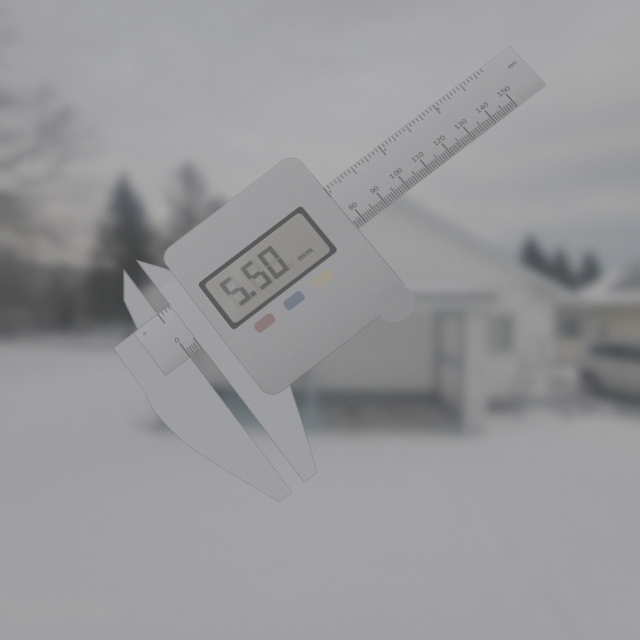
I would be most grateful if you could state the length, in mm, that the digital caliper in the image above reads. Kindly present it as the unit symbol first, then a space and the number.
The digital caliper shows mm 5.50
